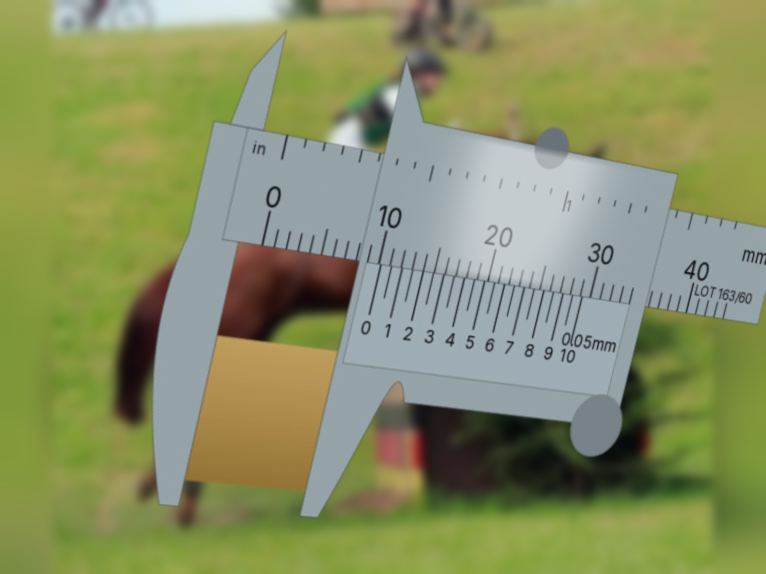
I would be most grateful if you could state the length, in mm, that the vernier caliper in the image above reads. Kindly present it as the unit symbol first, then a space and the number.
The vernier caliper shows mm 10.2
